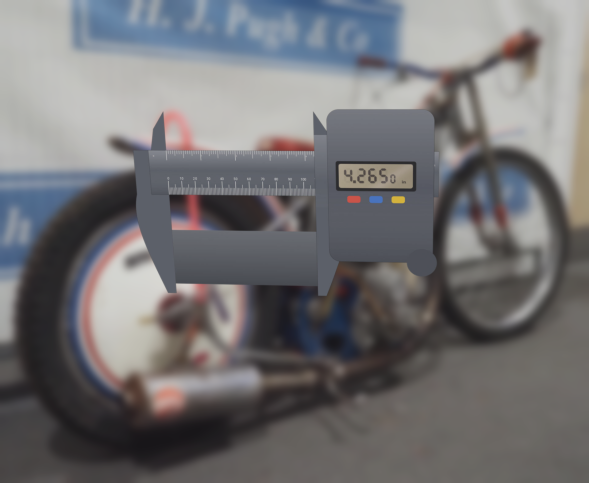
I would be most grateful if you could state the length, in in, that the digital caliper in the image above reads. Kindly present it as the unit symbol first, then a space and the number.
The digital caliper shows in 4.2650
